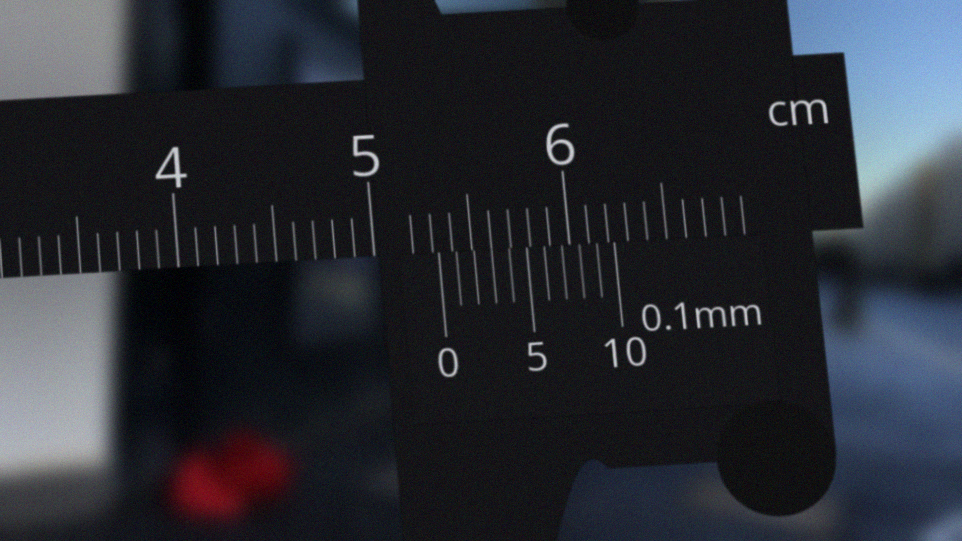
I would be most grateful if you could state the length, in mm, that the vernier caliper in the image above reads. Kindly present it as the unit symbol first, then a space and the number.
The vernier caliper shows mm 53.3
